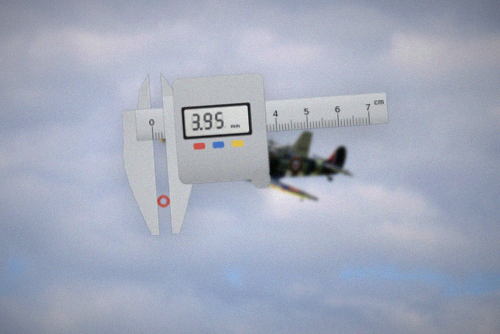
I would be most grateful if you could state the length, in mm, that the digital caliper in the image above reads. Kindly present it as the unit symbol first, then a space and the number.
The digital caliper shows mm 3.95
